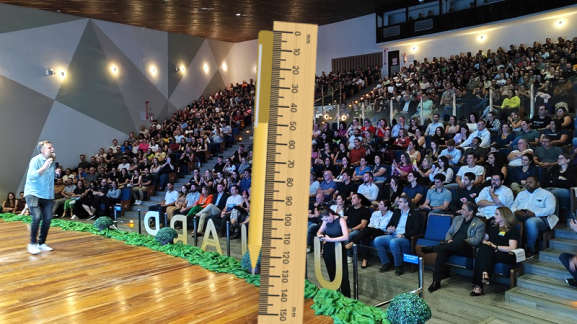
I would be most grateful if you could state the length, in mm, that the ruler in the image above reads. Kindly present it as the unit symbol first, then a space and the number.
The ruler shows mm 130
